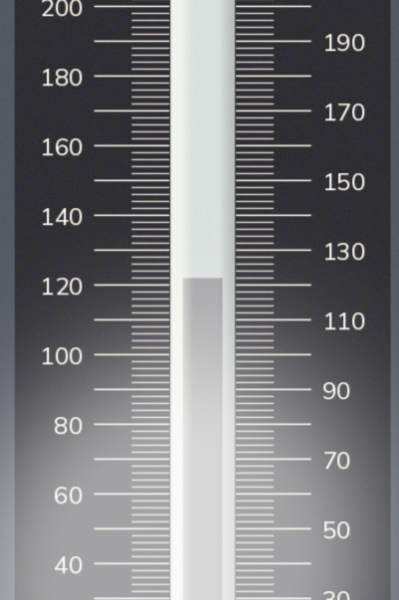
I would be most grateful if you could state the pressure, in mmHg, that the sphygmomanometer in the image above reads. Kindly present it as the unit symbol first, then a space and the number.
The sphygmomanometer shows mmHg 122
